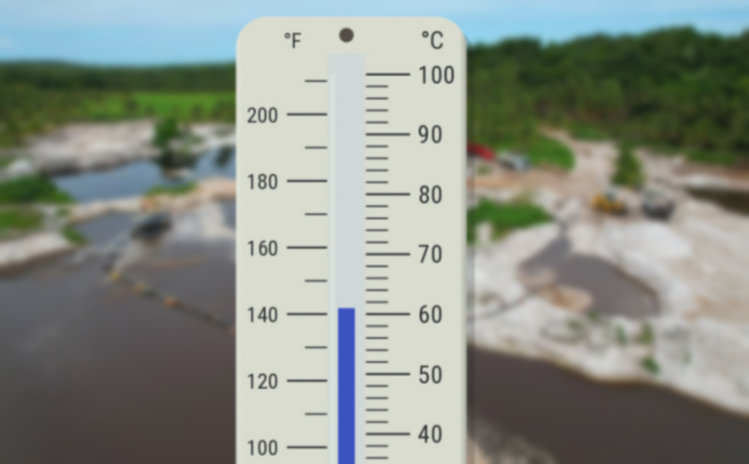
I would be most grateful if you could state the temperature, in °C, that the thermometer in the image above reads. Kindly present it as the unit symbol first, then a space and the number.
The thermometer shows °C 61
